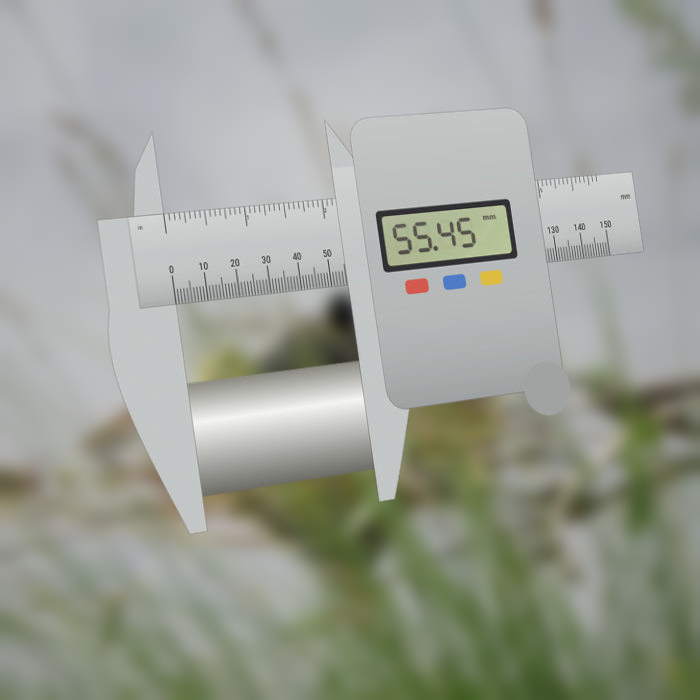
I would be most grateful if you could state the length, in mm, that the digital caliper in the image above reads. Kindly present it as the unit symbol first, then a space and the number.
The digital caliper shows mm 55.45
